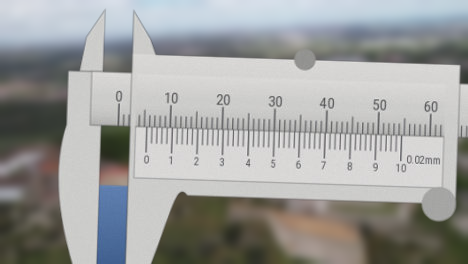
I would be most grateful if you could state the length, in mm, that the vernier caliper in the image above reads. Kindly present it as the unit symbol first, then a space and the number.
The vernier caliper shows mm 5.5
